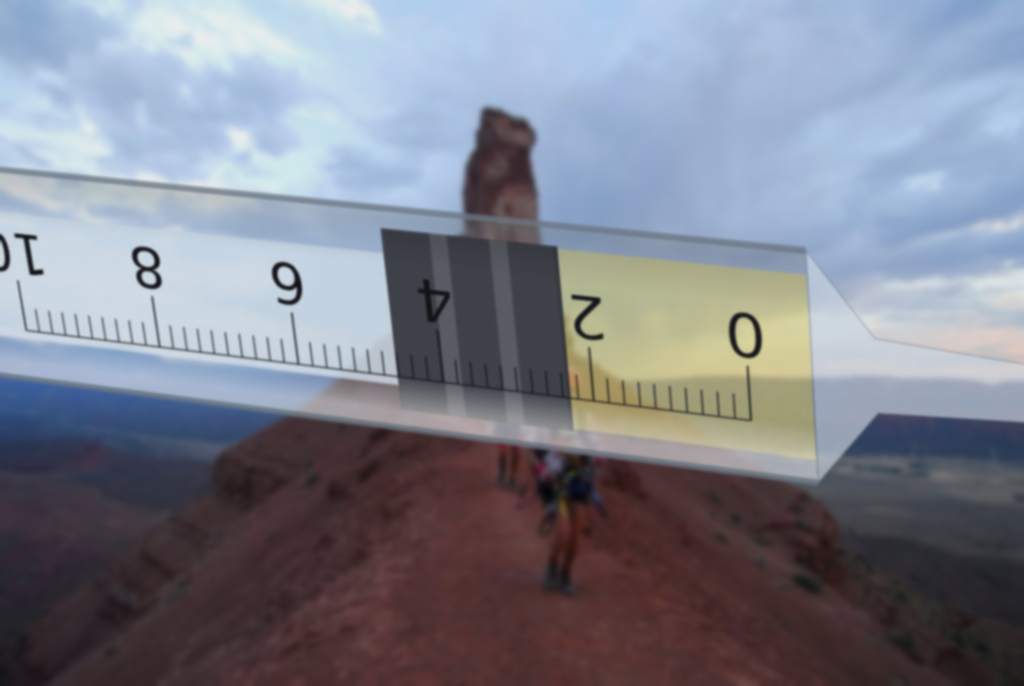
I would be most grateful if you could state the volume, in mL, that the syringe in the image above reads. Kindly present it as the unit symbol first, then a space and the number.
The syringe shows mL 2.3
